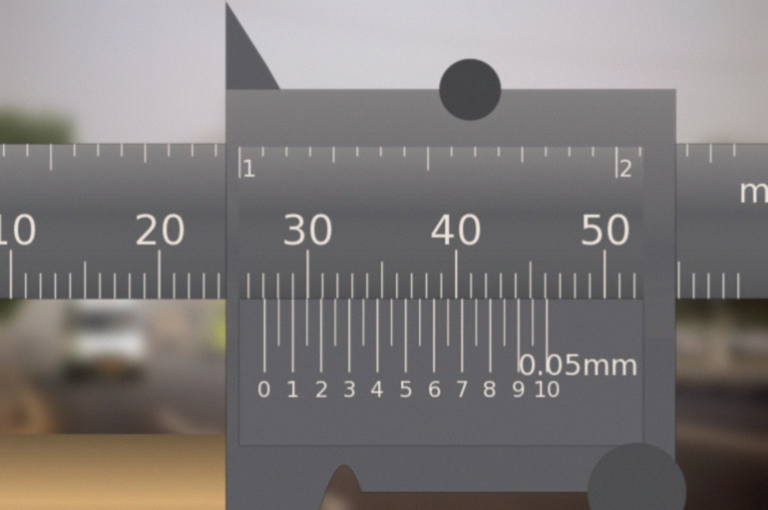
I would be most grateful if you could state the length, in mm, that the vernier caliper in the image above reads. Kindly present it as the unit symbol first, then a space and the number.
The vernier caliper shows mm 27.1
